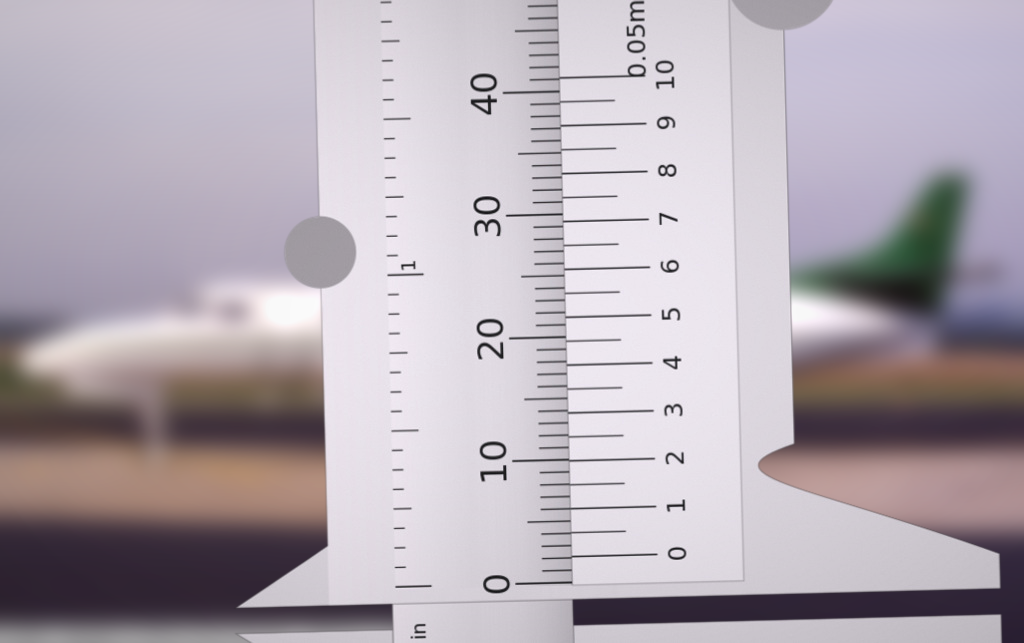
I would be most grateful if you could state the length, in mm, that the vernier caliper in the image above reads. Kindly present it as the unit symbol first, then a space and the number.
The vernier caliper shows mm 2.1
